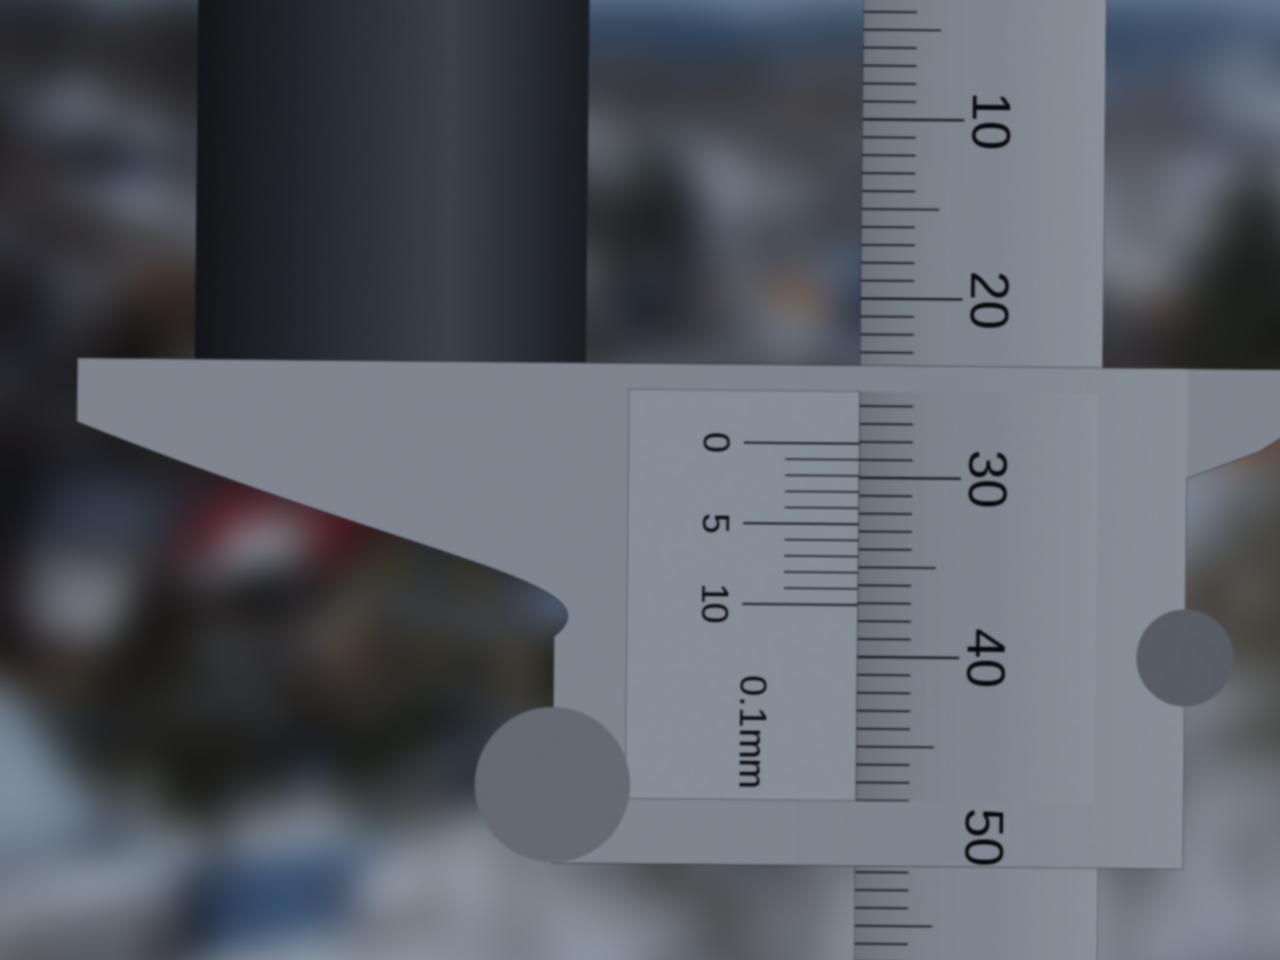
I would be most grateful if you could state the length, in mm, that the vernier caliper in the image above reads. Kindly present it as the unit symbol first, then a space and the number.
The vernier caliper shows mm 28.1
